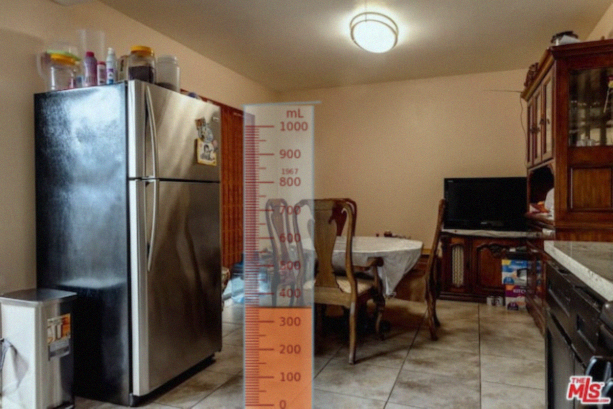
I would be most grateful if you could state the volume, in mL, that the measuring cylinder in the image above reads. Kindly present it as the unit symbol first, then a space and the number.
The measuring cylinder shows mL 350
